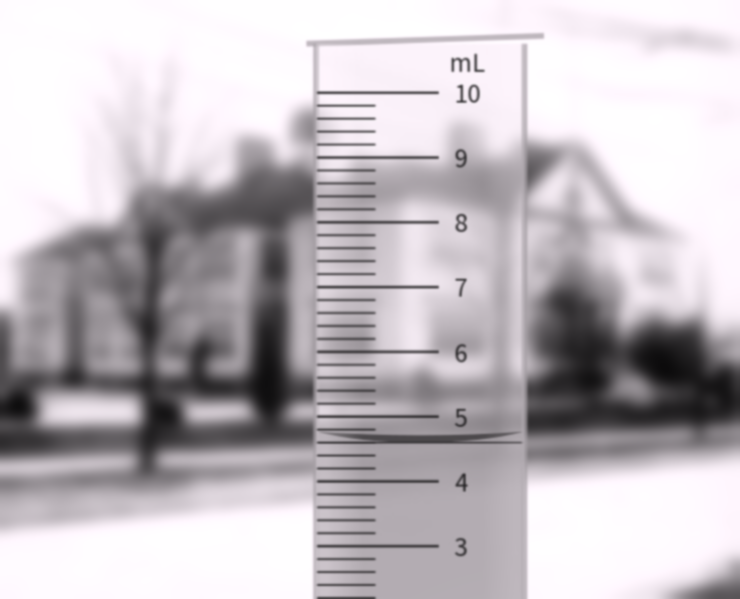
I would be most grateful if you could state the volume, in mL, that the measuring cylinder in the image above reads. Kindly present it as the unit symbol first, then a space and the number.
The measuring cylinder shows mL 4.6
